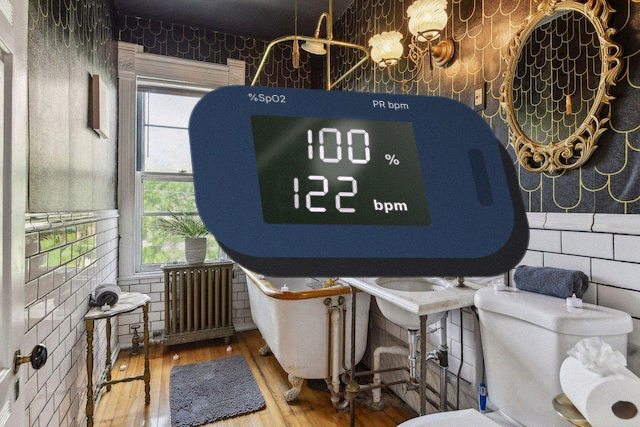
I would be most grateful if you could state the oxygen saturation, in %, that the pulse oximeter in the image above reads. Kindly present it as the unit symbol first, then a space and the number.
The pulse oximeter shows % 100
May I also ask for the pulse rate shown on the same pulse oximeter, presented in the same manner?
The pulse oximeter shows bpm 122
